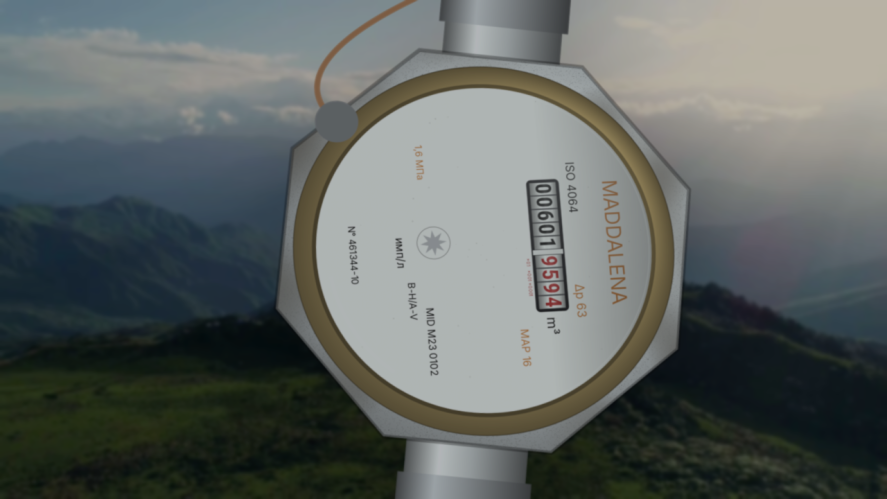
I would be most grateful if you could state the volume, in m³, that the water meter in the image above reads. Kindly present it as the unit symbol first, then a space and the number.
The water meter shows m³ 601.9594
